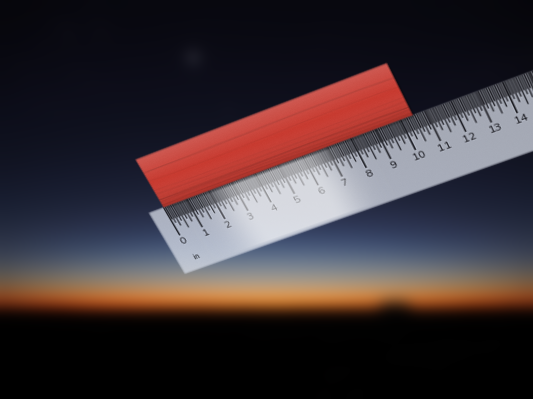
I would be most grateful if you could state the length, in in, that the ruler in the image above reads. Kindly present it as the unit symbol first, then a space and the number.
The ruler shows in 10.5
